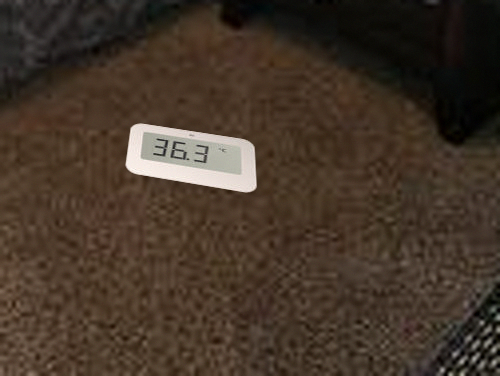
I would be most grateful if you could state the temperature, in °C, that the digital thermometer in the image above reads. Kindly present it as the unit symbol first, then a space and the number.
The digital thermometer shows °C 36.3
